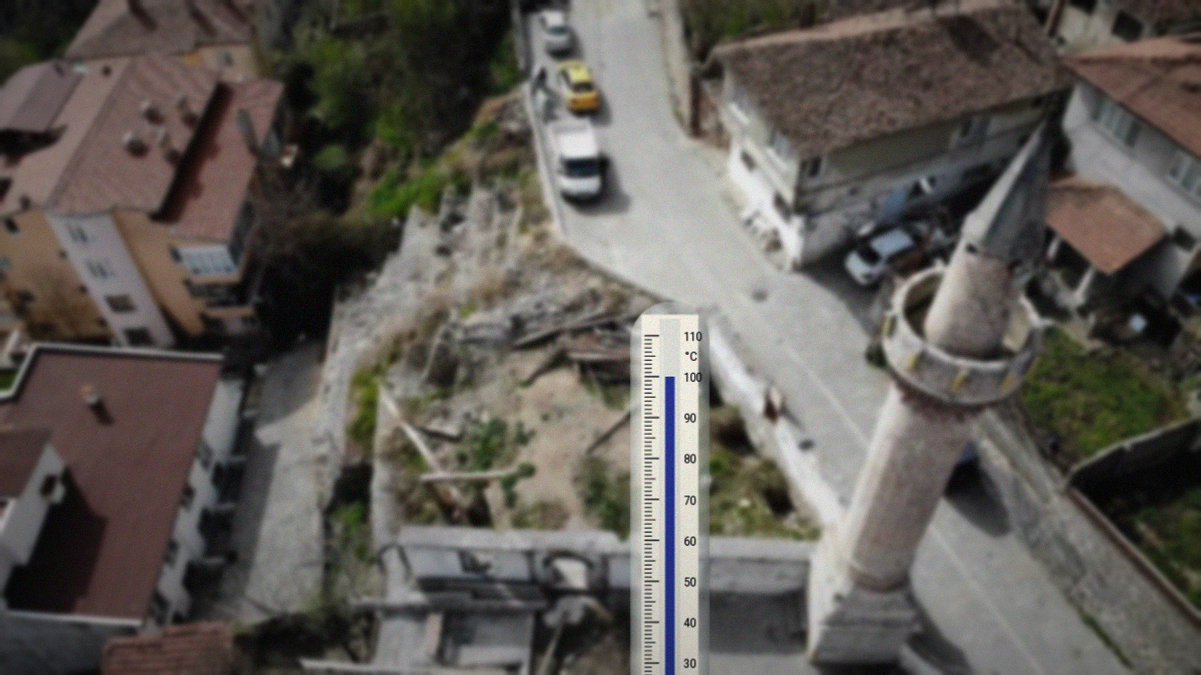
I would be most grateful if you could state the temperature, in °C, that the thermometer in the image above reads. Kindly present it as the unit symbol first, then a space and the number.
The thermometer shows °C 100
